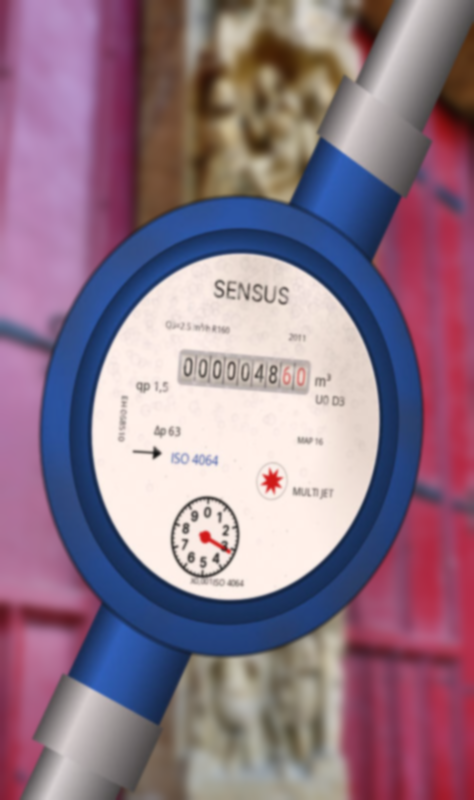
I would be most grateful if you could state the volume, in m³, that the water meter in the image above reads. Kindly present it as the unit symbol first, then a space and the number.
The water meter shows m³ 48.603
